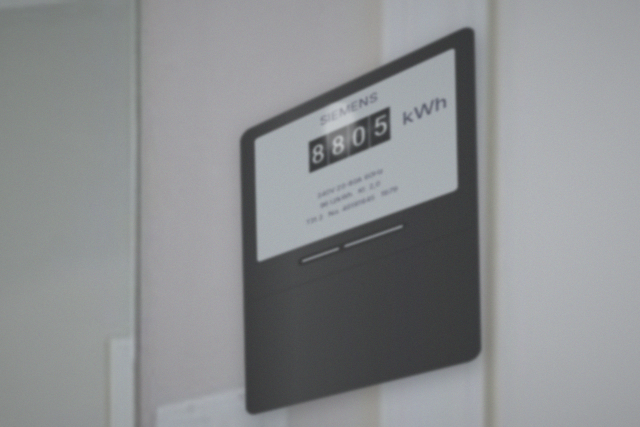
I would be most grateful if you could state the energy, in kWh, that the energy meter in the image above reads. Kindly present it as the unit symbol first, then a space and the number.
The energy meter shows kWh 8805
